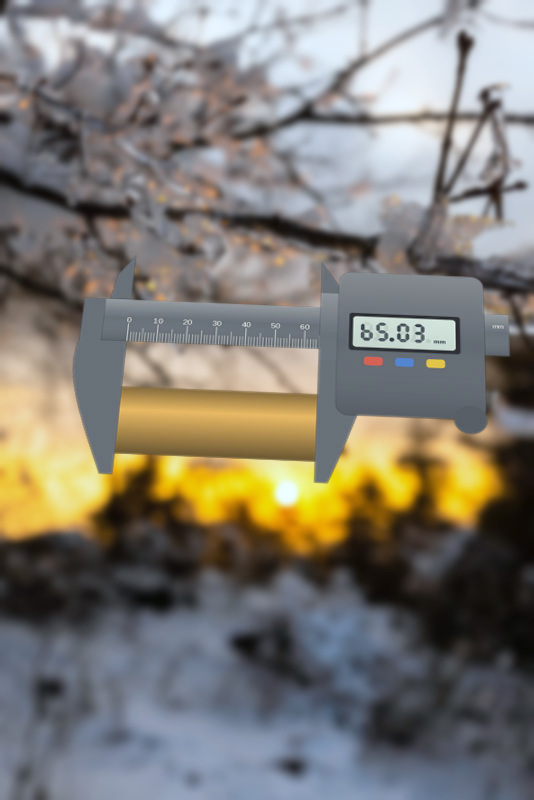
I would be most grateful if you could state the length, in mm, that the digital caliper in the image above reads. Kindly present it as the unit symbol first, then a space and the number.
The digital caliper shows mm 65.03
